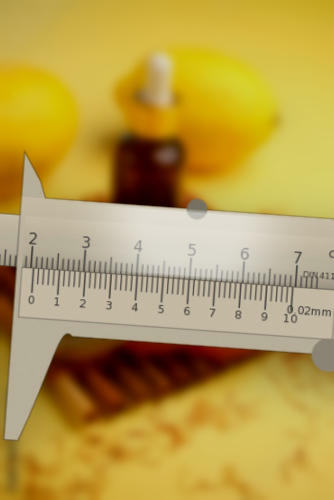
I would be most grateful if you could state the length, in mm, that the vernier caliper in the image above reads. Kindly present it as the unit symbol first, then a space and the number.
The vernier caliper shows mm 20.5
